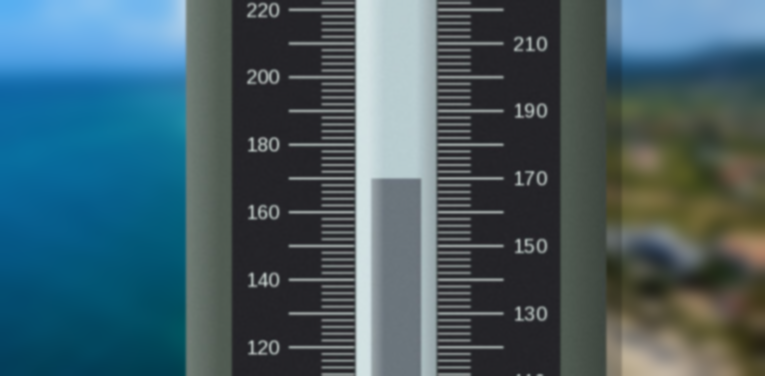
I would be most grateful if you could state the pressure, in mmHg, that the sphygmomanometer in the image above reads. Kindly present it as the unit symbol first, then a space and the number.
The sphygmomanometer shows mmHg 170
